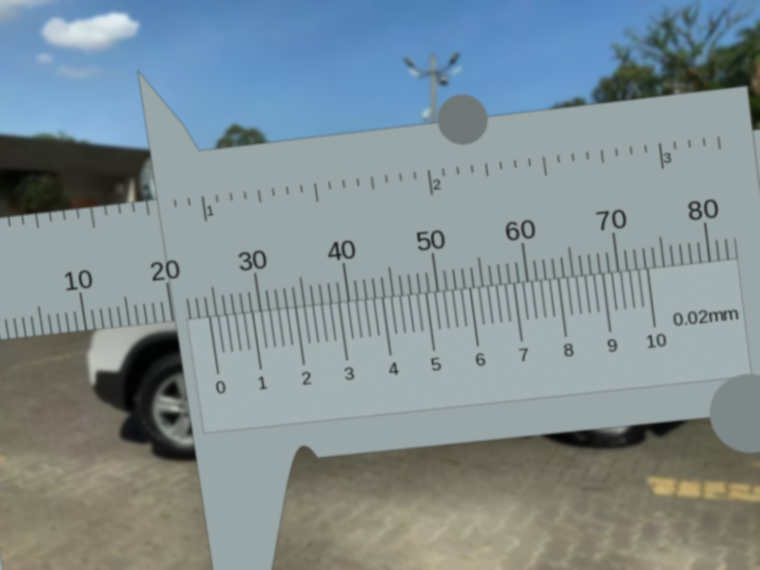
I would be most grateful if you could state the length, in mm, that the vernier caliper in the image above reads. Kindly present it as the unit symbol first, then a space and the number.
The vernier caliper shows mm 24.2
